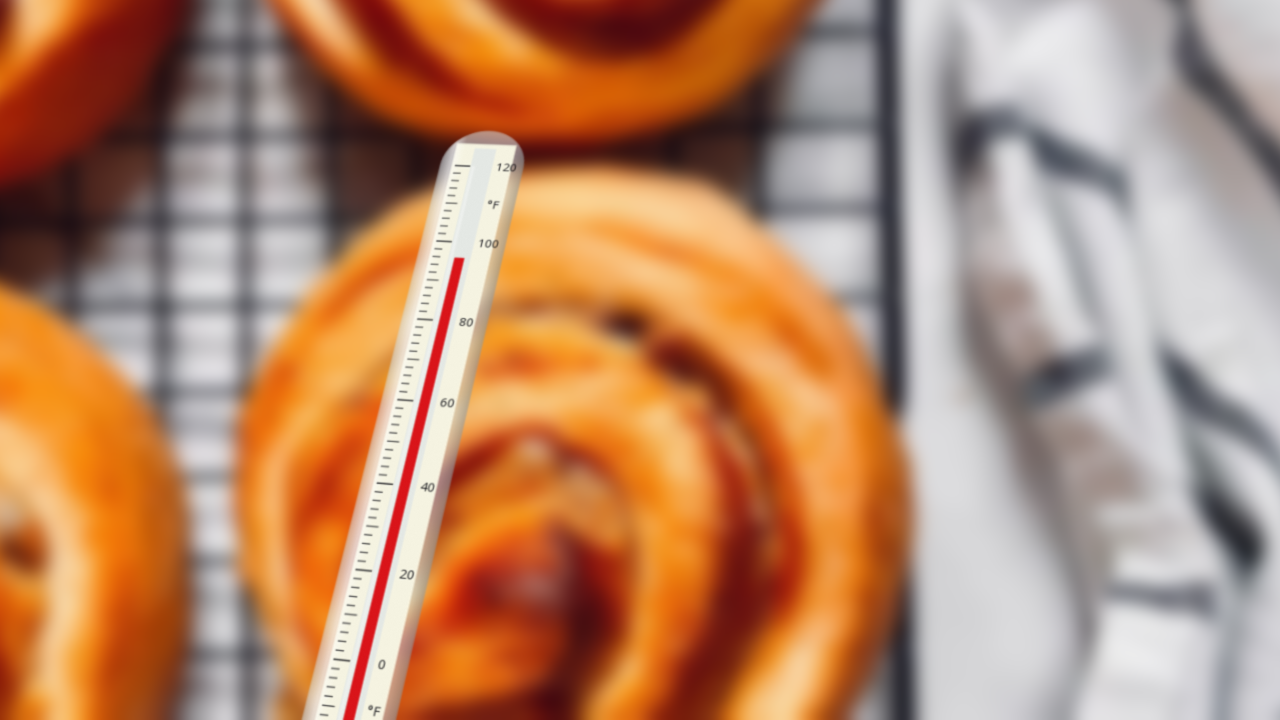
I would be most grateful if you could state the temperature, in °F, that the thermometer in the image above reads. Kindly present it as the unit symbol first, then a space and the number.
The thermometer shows °F 96
